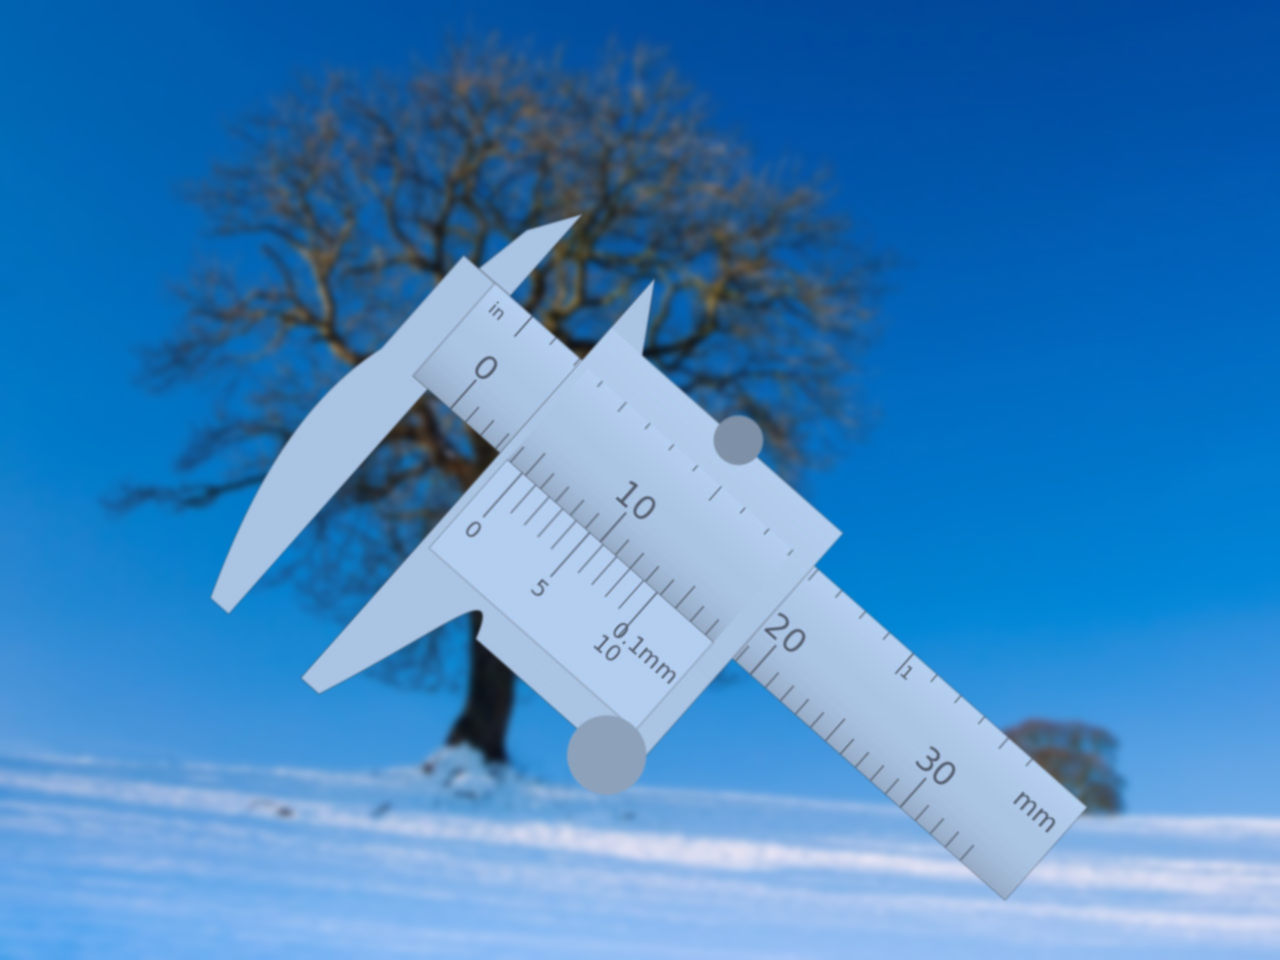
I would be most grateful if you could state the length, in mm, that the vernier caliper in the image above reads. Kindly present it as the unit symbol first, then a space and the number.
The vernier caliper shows mm 4.8
